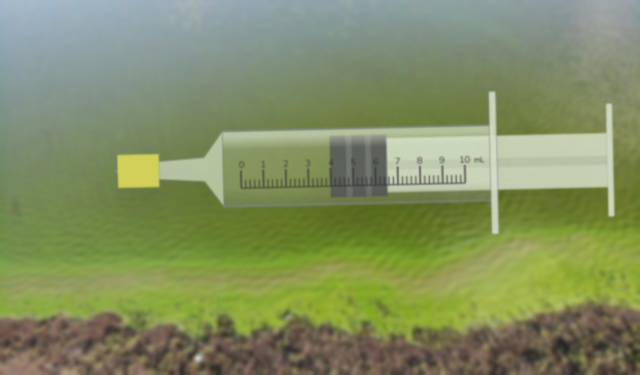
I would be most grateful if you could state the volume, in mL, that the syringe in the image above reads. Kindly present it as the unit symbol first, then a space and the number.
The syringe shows mL 4
